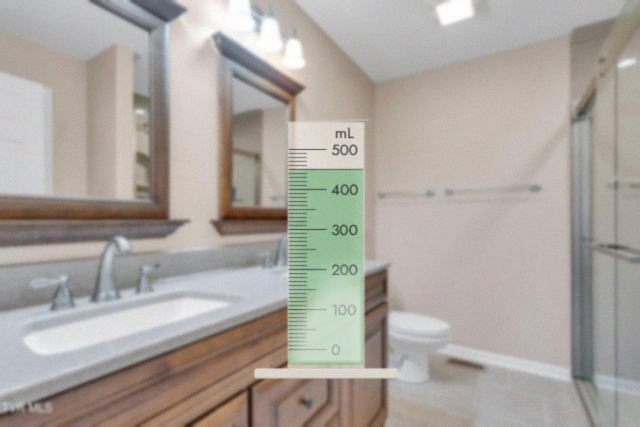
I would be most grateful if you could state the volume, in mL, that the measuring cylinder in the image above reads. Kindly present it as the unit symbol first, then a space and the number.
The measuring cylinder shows mL 450
